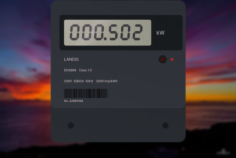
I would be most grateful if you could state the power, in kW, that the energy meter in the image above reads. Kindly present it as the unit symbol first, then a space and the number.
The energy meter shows kW 0.502
